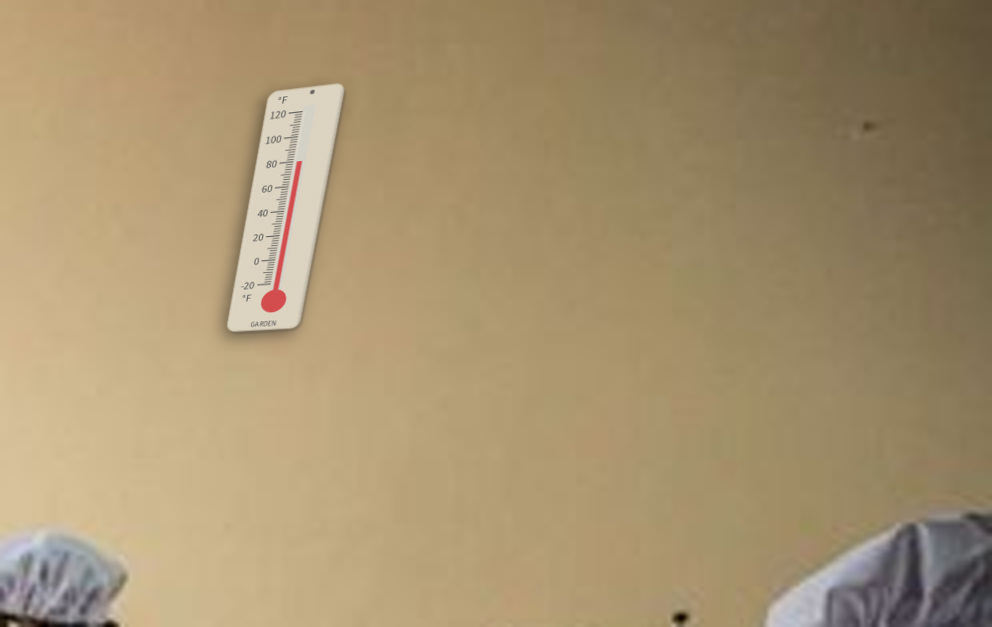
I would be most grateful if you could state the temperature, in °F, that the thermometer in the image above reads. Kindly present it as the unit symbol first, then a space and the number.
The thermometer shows °F 80
